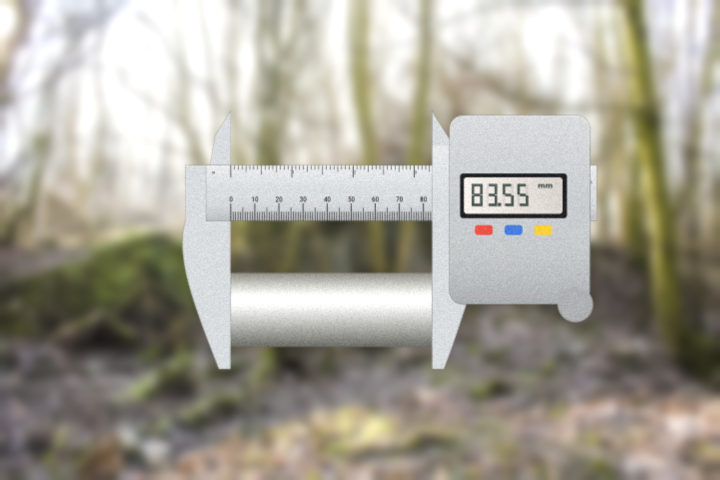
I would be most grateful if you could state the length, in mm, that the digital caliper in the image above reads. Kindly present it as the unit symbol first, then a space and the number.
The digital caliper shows mm 83.55
